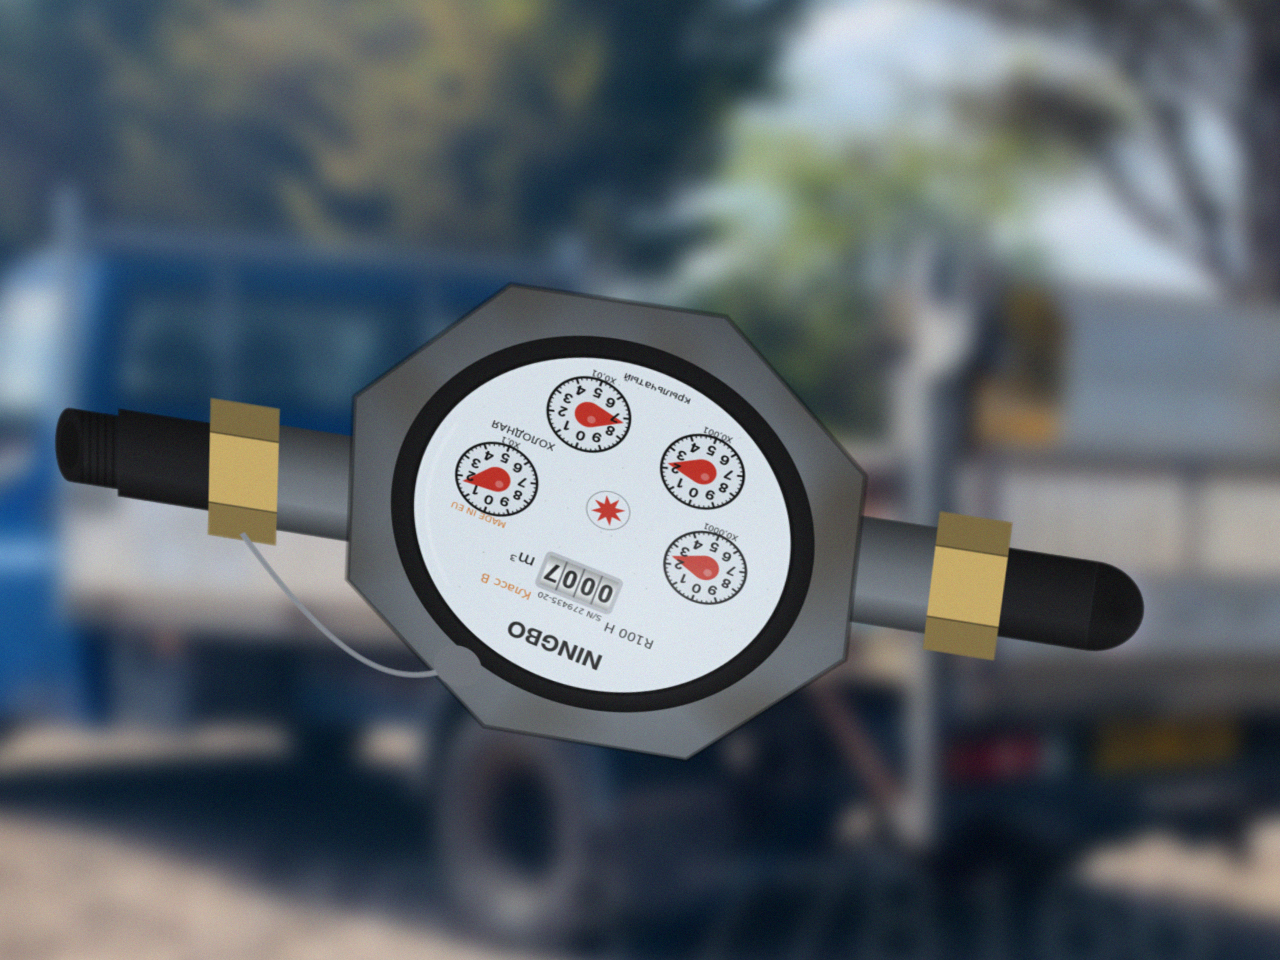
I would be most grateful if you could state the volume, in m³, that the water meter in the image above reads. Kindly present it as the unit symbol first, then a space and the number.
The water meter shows m³ 7.1722
